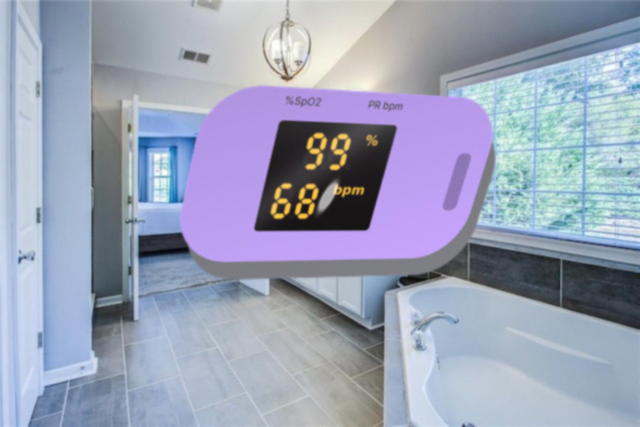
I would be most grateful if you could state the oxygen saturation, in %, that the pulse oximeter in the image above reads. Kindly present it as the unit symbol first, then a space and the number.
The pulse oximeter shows % 99
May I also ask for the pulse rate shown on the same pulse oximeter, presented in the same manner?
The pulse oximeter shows bpm 68
